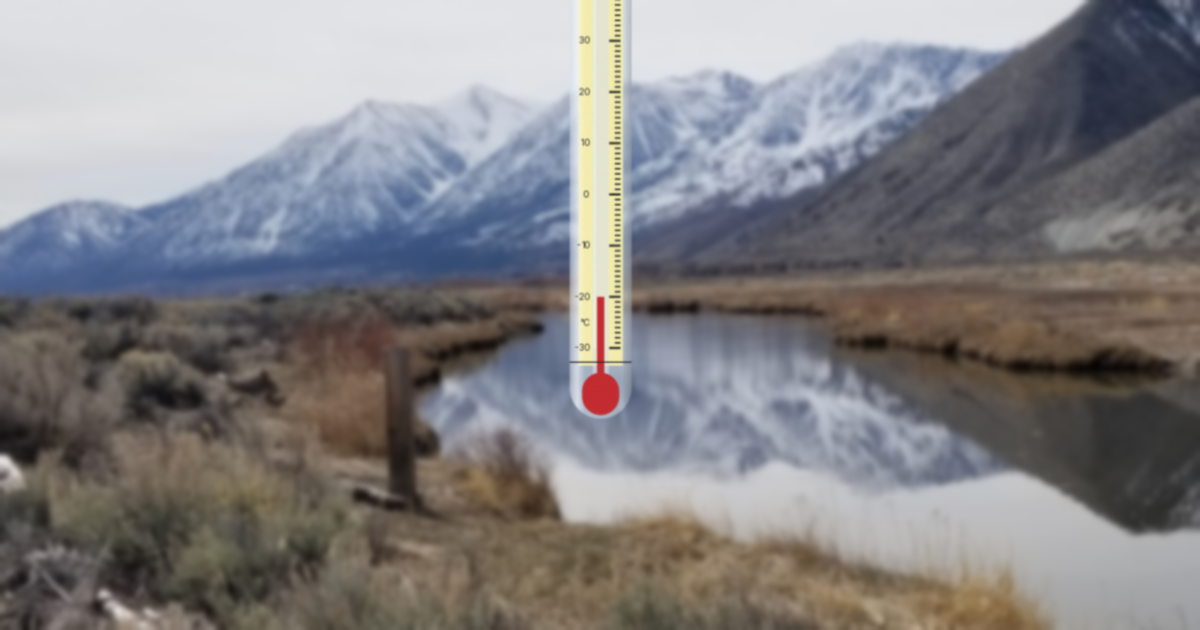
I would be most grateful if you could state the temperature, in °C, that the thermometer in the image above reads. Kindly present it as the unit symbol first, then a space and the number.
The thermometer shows °C -20
